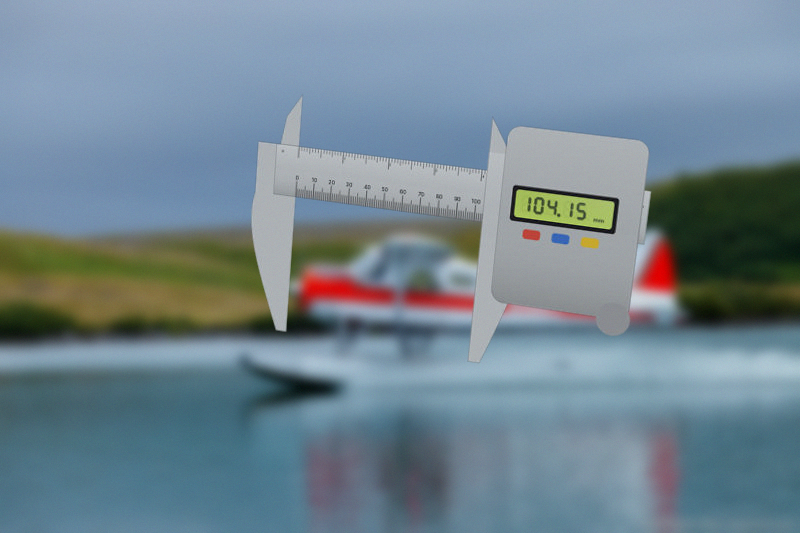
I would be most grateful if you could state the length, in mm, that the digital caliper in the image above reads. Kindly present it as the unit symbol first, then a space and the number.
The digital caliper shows mm 104.15
